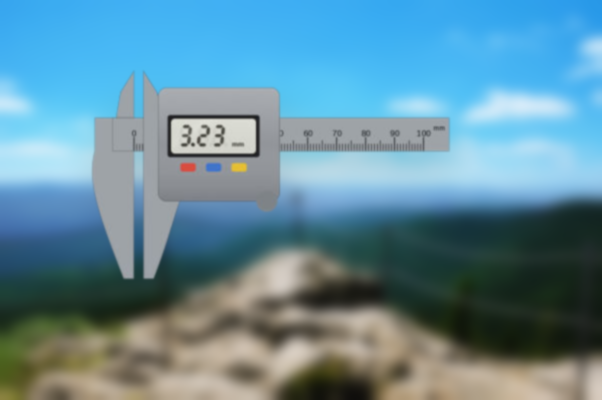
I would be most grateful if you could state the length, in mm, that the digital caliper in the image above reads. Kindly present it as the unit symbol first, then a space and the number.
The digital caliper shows mm 3.23
